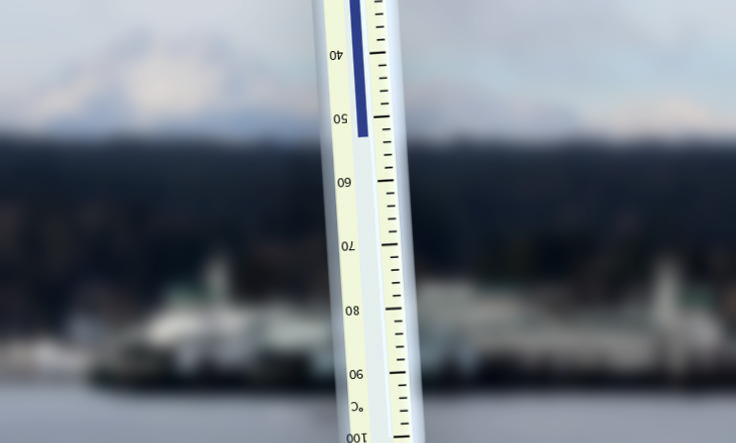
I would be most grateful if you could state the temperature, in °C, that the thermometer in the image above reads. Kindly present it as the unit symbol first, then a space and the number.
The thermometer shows °C 53
